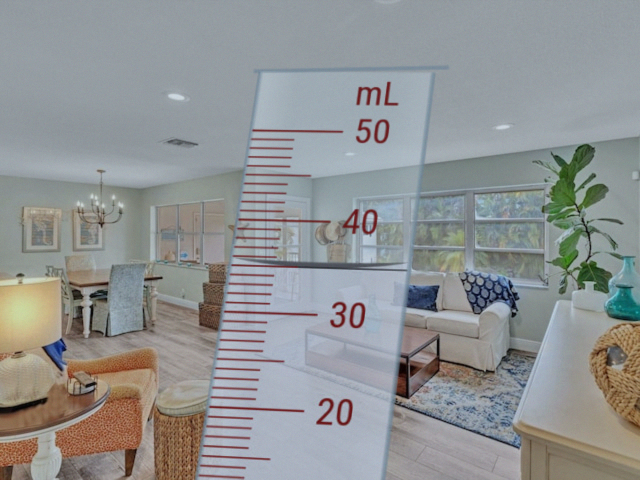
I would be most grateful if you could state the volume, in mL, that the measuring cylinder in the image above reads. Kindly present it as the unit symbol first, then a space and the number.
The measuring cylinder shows mL 35
